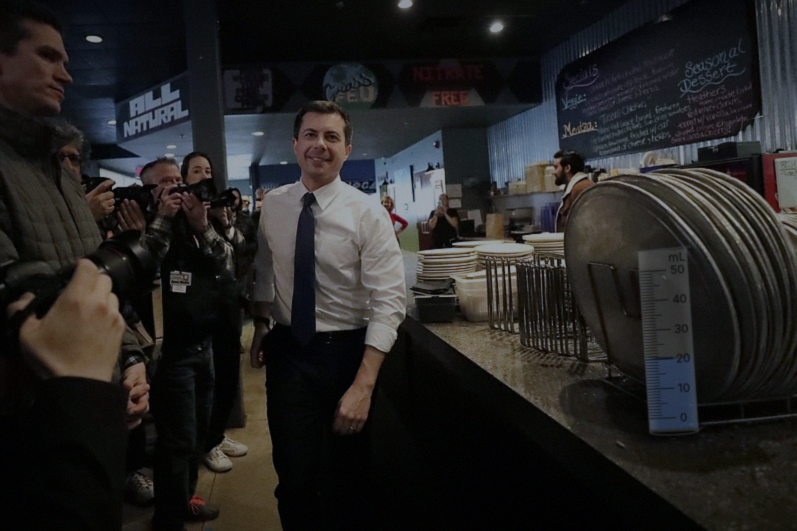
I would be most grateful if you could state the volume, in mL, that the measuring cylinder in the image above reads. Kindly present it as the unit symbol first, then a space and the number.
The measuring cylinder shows mL 20
